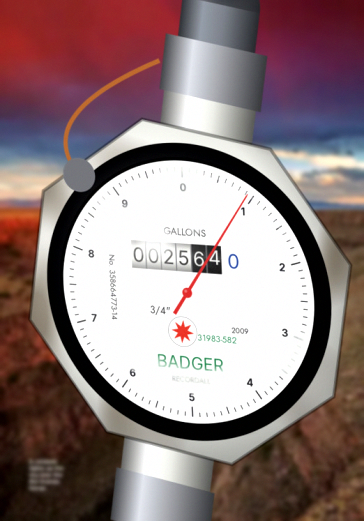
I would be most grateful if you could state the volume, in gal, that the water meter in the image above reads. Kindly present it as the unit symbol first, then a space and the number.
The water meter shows gal 25640.9
